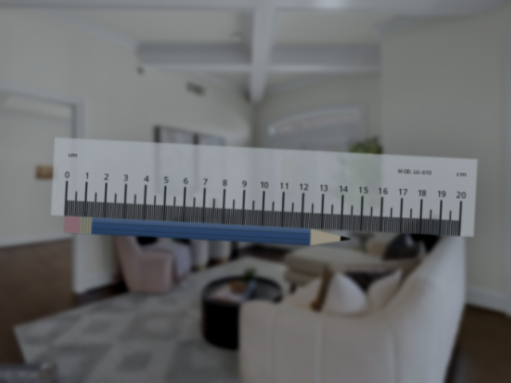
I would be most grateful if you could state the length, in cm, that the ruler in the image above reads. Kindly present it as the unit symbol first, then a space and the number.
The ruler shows cm 14.5
